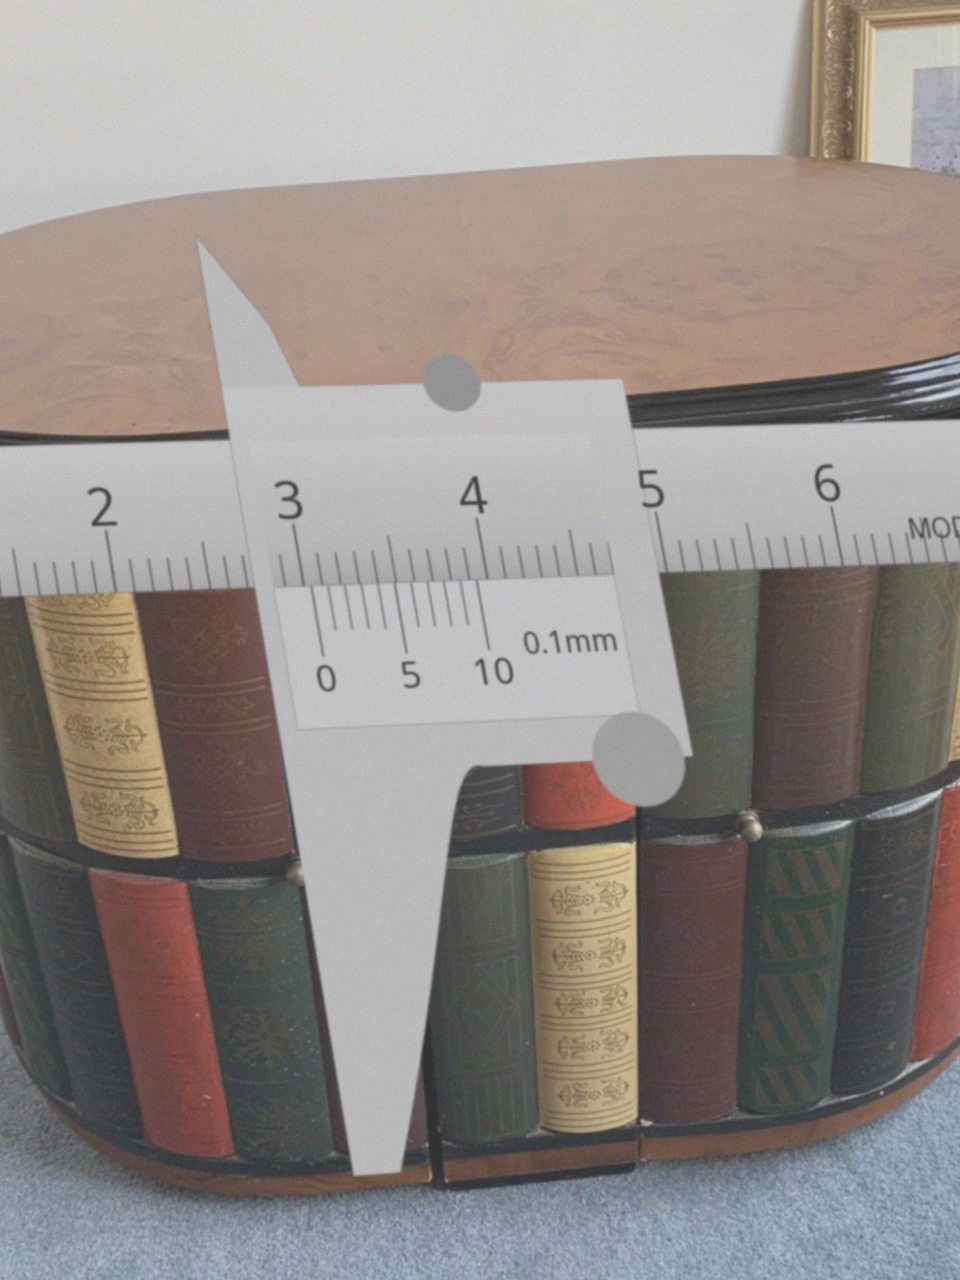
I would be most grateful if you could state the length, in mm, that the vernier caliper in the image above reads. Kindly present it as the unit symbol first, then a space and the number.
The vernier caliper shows mm 30.4
